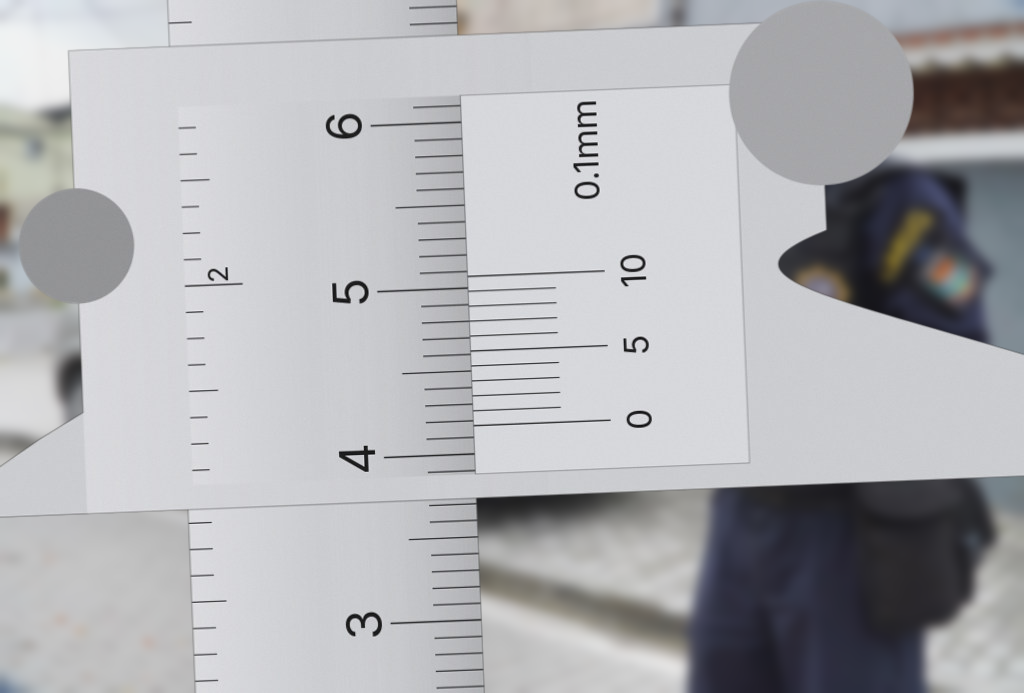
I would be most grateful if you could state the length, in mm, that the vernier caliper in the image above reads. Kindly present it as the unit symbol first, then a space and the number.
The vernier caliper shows mm 41.7
